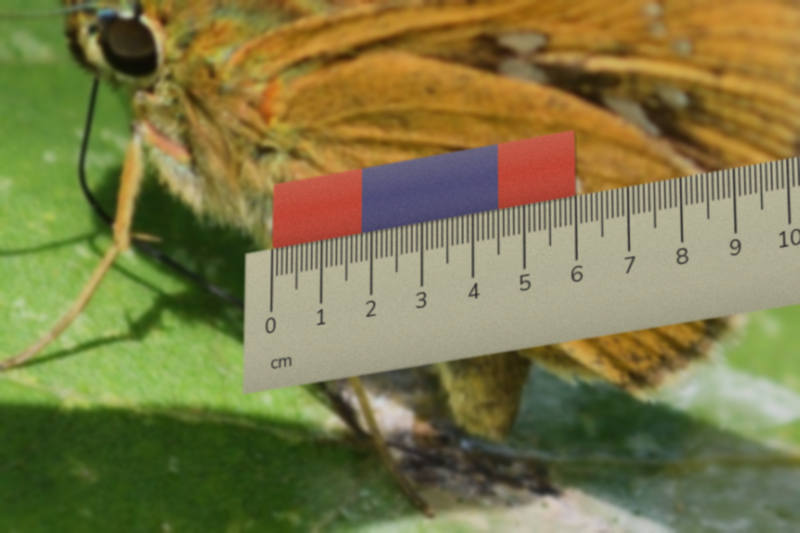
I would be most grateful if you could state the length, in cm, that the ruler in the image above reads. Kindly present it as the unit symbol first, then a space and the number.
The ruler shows cm 6
